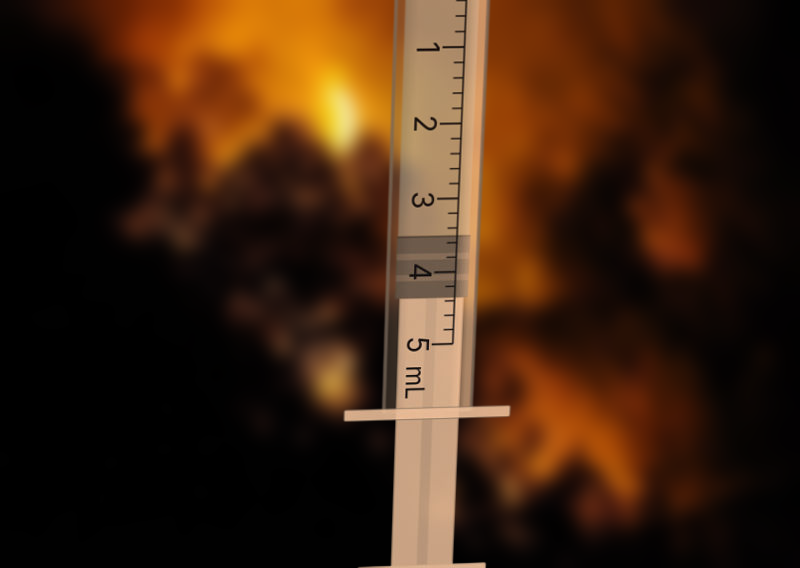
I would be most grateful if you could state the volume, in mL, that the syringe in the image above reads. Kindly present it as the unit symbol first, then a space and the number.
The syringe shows mL 3.5
